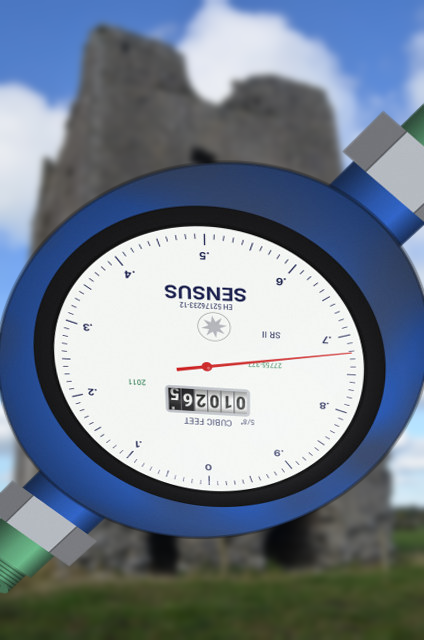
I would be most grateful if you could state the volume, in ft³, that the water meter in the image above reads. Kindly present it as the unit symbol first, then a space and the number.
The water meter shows ft³ 10264.72
